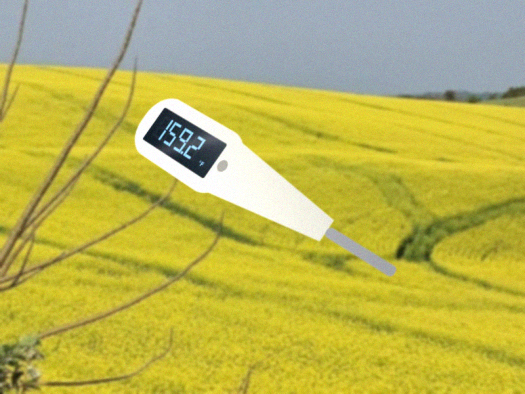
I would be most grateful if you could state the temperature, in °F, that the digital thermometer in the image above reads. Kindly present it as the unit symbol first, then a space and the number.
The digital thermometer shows °F 159.2
